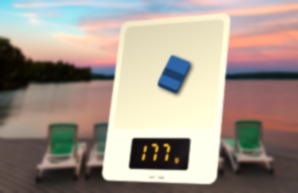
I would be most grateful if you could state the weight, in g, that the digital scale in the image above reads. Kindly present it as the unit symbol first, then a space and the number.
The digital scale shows g 177
